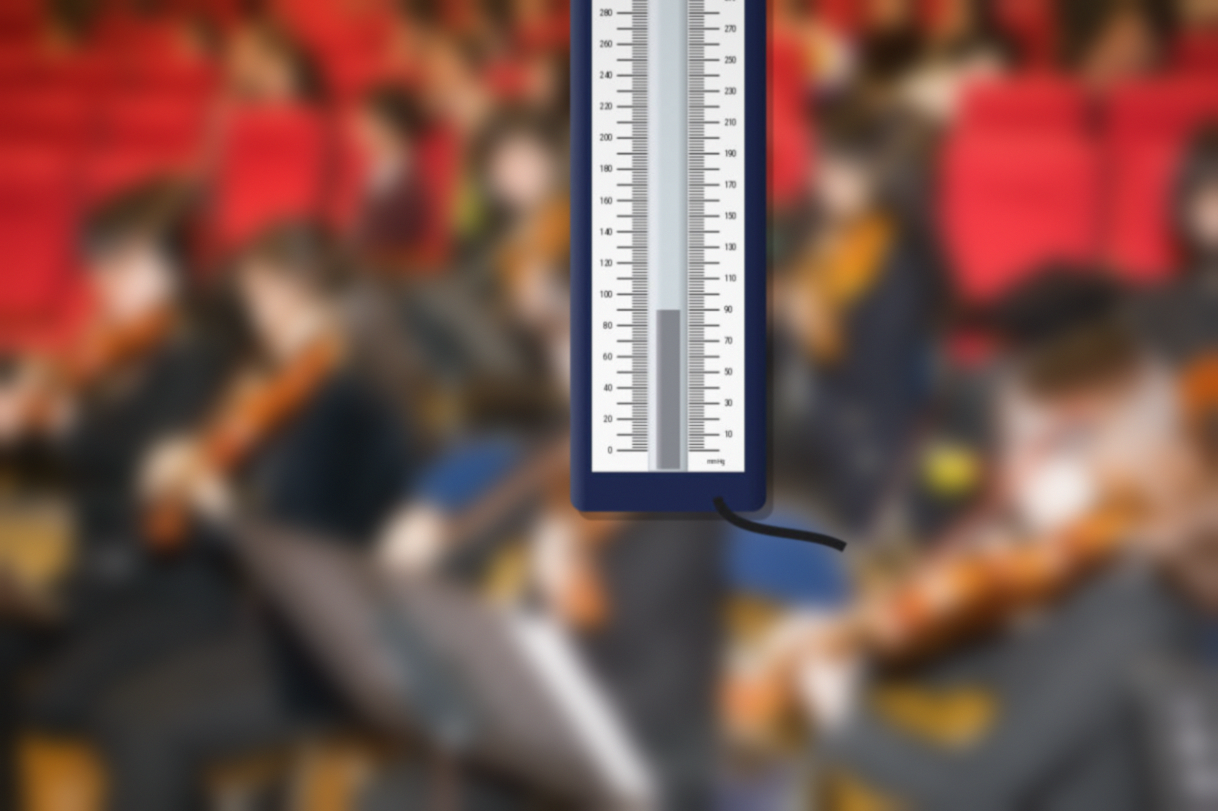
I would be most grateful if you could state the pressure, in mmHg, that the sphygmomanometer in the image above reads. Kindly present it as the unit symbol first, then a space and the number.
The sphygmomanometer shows mmHg 90
